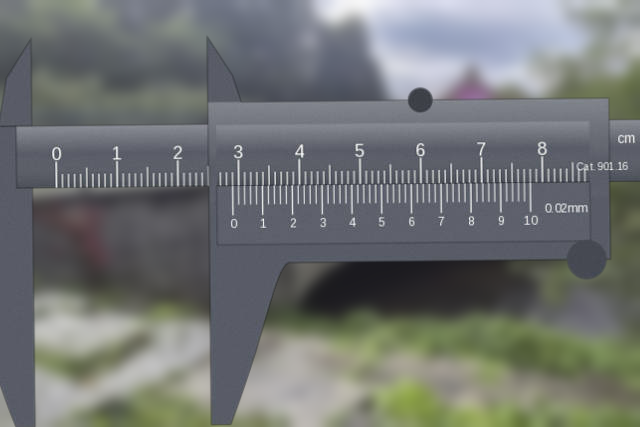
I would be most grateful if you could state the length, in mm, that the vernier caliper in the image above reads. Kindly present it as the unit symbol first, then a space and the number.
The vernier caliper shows mm 29.0
